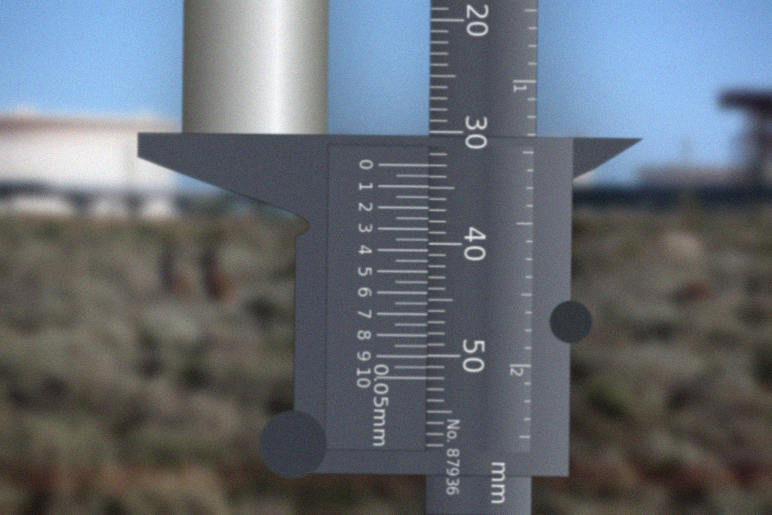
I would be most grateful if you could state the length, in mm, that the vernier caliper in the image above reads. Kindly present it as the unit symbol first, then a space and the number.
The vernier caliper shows mm 33.0
